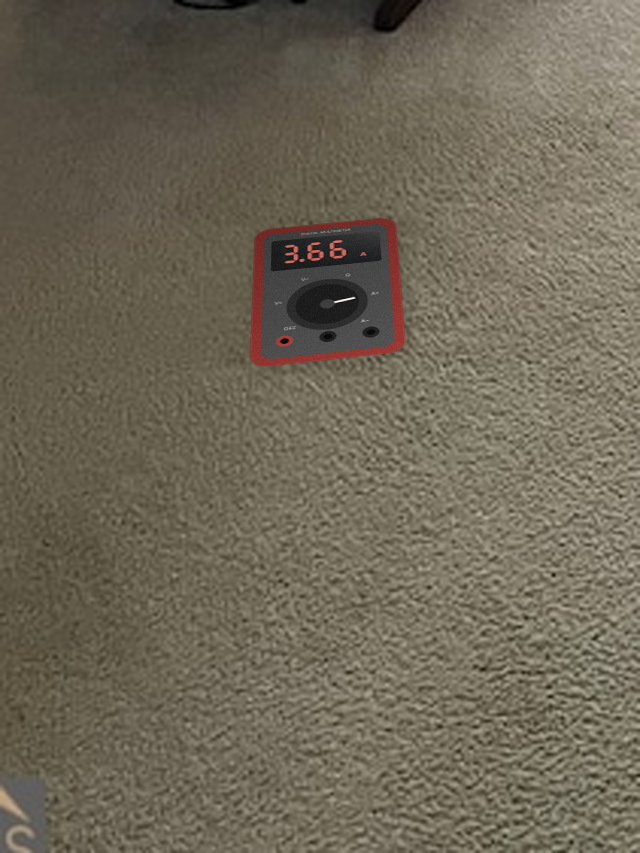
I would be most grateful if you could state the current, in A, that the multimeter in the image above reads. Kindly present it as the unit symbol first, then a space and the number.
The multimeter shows A 3.66
